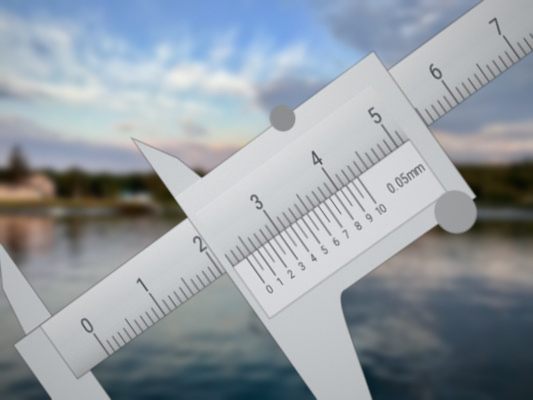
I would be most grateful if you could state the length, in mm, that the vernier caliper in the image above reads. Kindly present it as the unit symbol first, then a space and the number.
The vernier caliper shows mm 24.2
